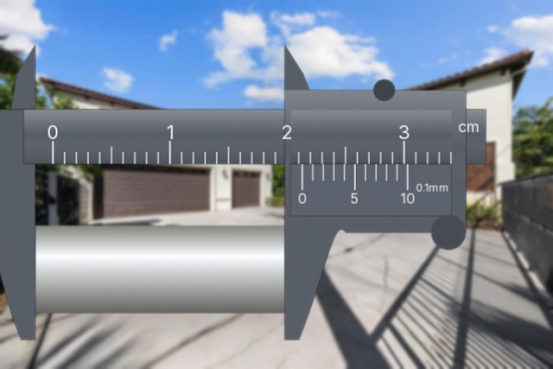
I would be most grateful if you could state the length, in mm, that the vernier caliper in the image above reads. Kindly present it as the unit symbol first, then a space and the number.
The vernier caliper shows mm 21.3
